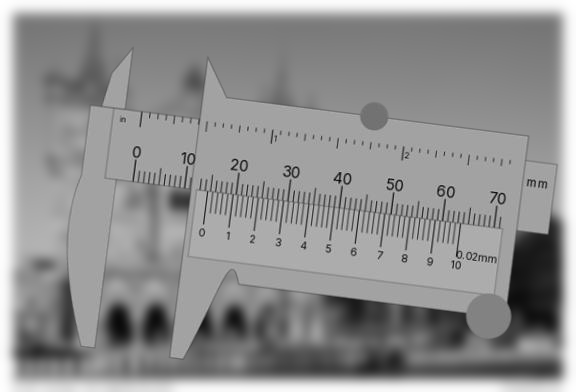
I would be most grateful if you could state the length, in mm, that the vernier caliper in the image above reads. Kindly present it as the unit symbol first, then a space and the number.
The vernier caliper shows mm 14.5
